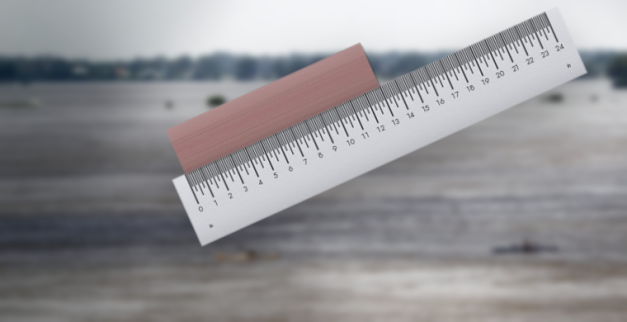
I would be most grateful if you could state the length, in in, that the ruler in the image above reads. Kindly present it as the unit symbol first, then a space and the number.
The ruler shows in 13
